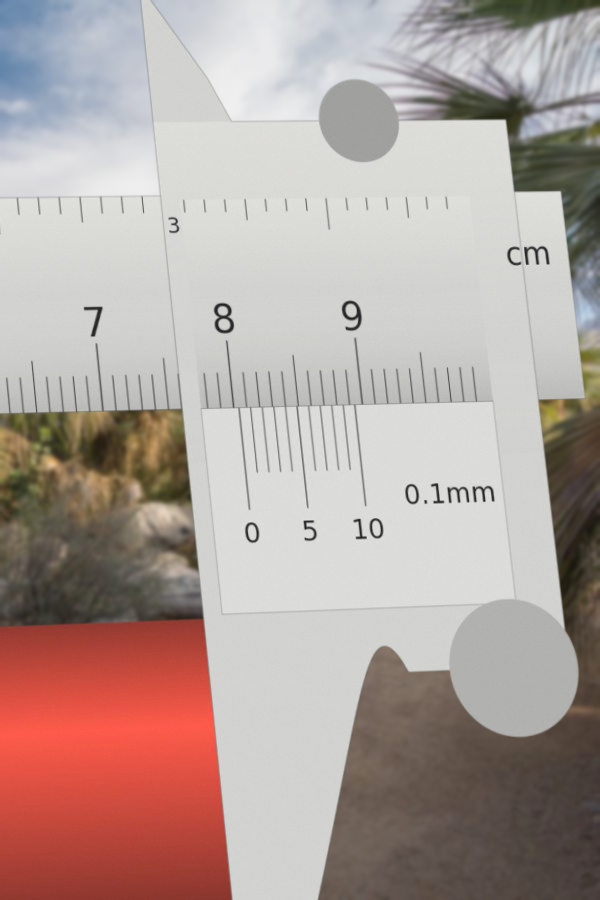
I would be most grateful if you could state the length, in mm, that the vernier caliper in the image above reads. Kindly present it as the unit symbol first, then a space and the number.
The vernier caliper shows mm 80.4
